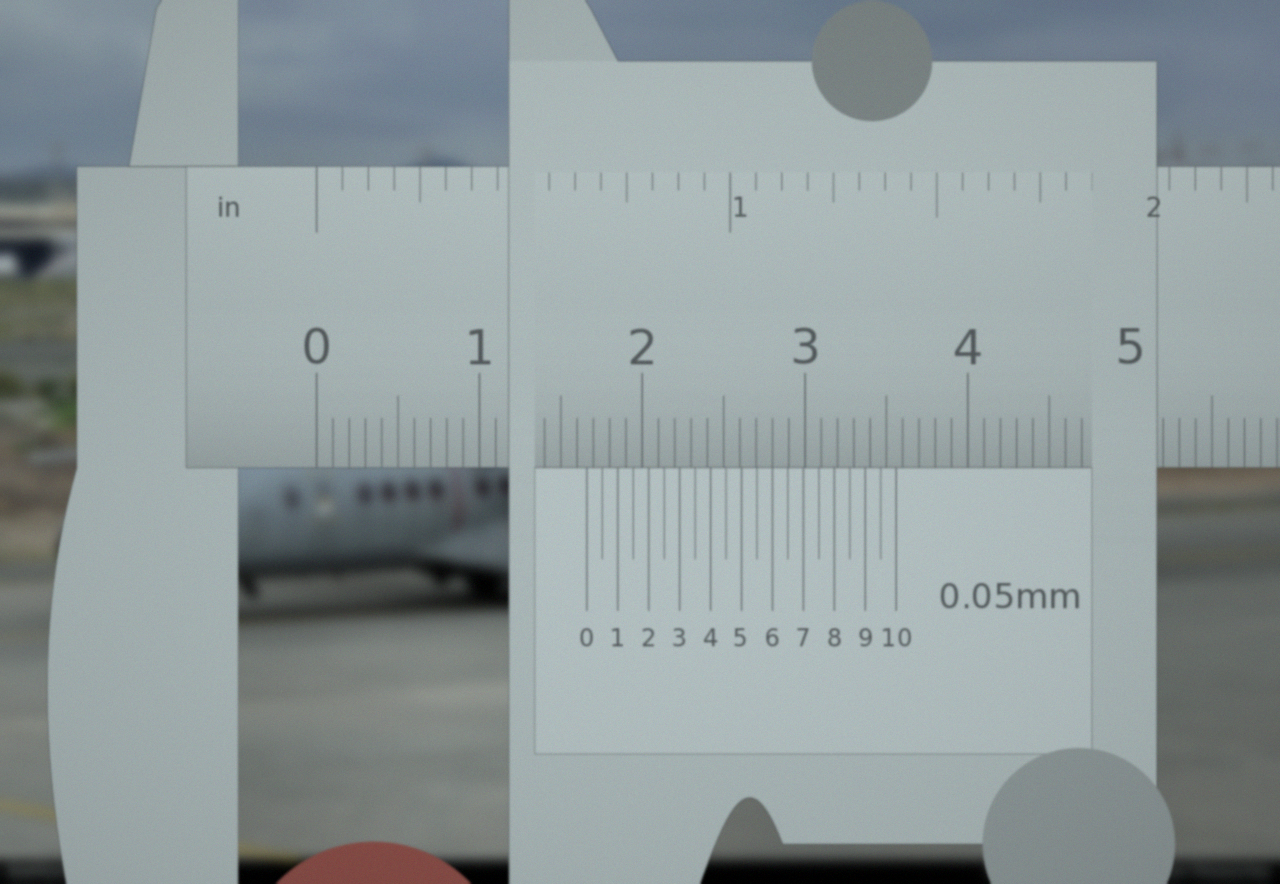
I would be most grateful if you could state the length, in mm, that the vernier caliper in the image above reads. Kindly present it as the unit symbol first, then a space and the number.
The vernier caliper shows mm 16.6
